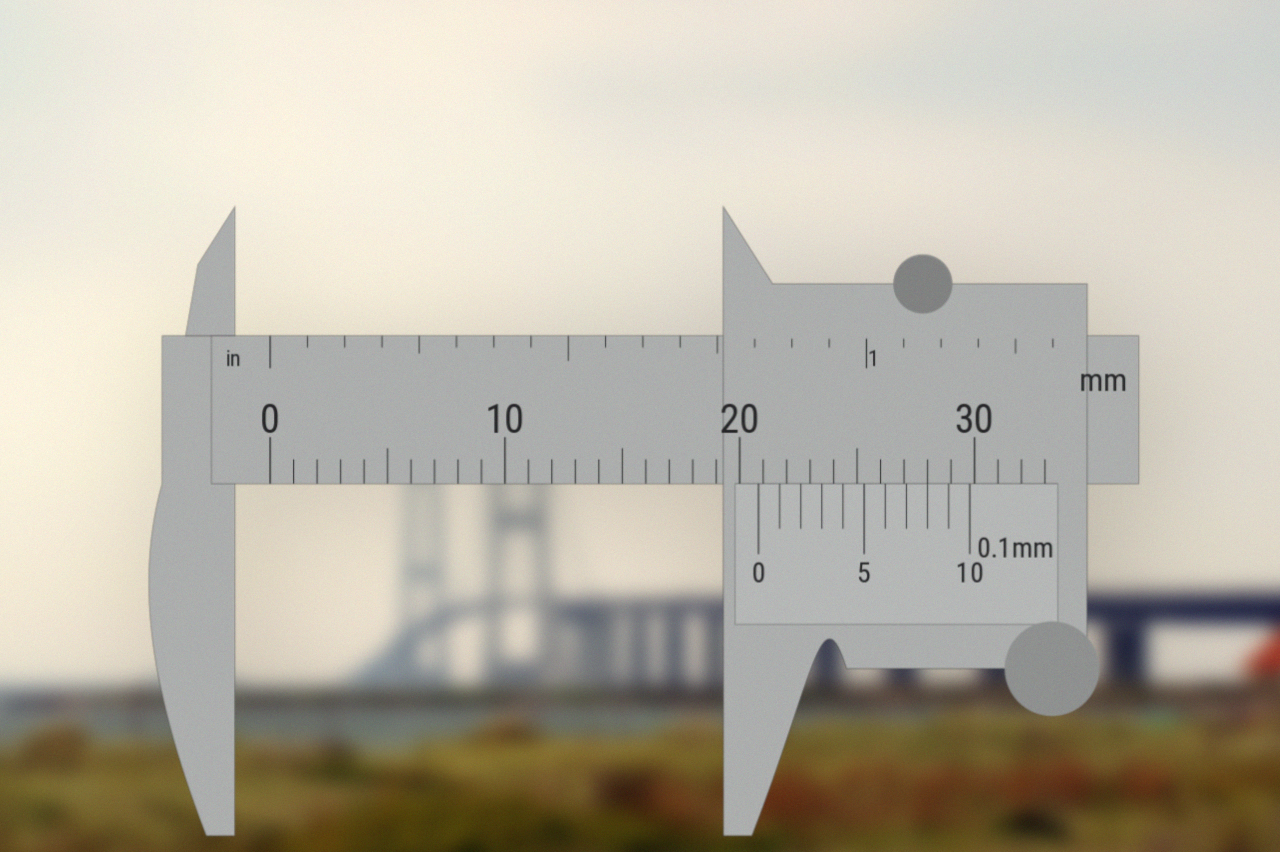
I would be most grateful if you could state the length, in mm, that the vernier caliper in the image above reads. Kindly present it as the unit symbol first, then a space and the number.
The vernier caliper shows mm 20.8
